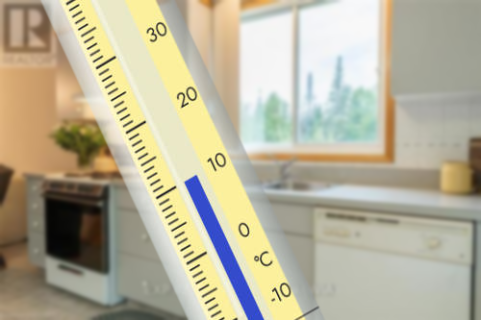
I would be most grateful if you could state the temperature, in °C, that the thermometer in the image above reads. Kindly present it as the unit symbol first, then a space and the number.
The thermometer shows °C 10
